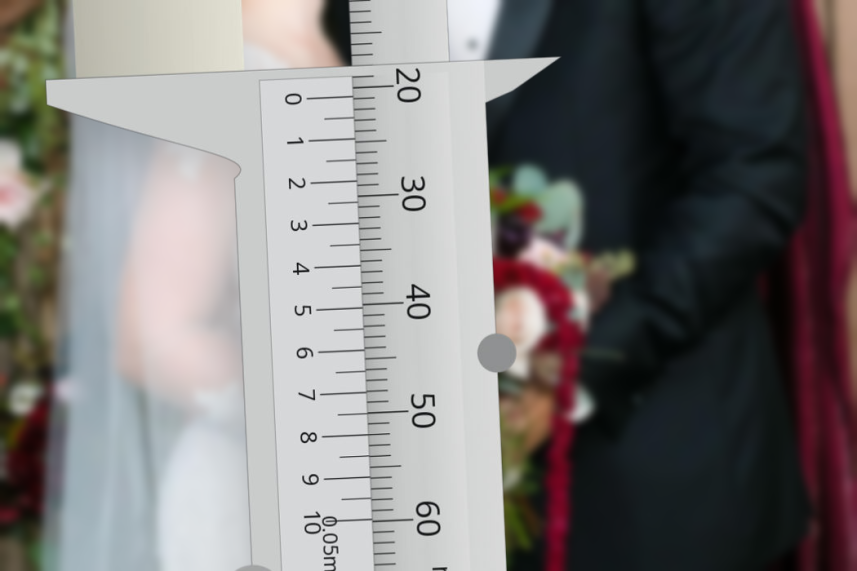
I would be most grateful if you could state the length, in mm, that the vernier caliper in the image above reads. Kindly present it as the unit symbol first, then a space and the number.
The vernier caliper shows mm 20.8
